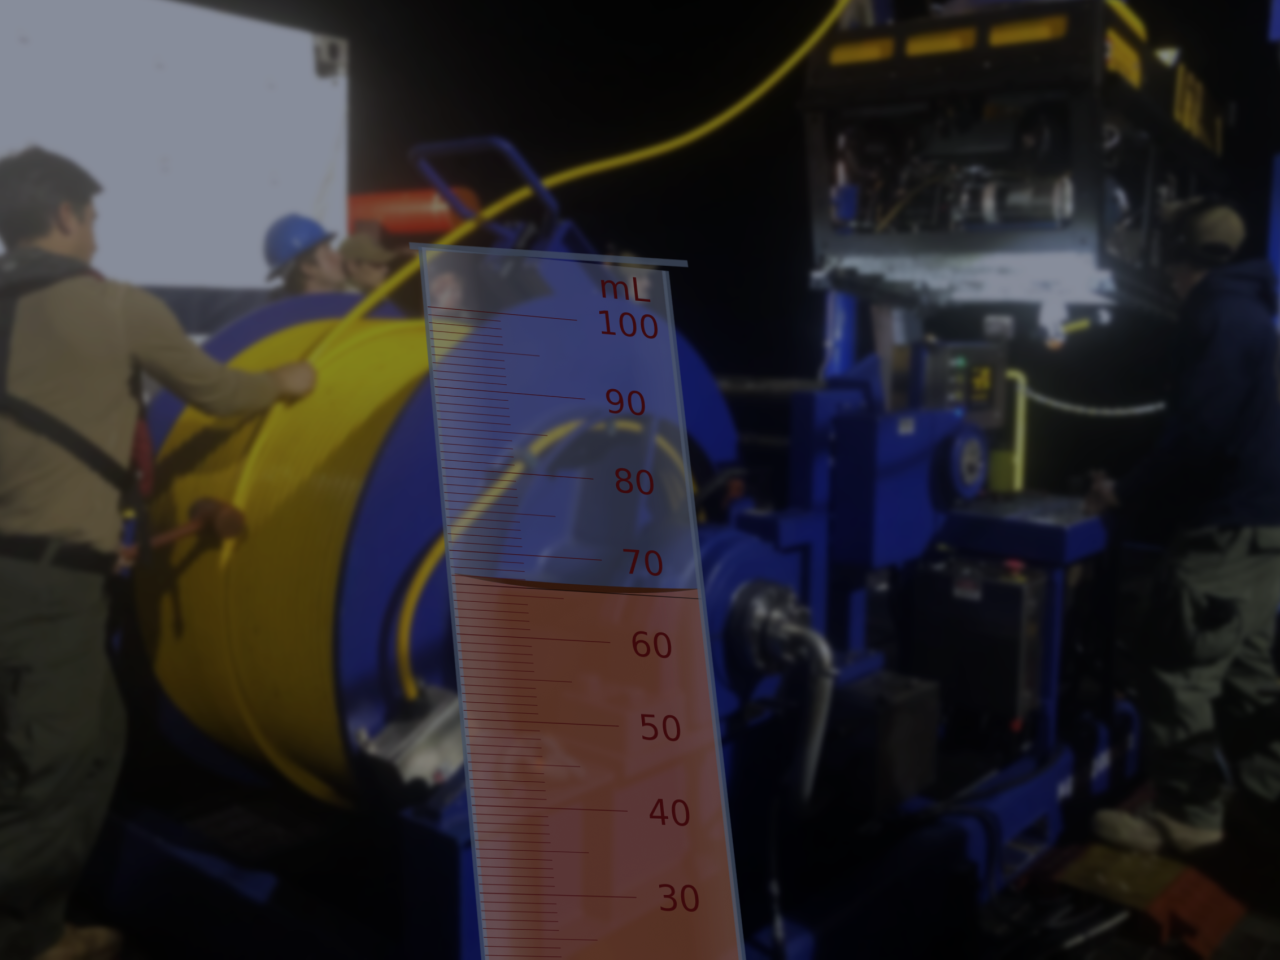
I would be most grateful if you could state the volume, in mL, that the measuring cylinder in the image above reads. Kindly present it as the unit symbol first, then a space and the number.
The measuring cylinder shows mL 66
